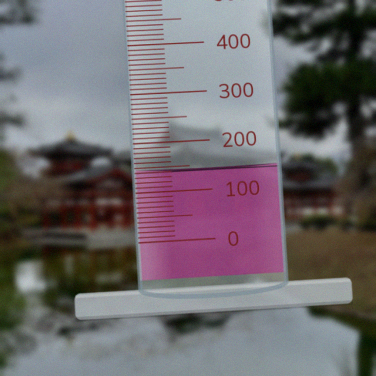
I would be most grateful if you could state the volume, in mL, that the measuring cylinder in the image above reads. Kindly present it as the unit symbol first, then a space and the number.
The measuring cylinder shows mL 140
